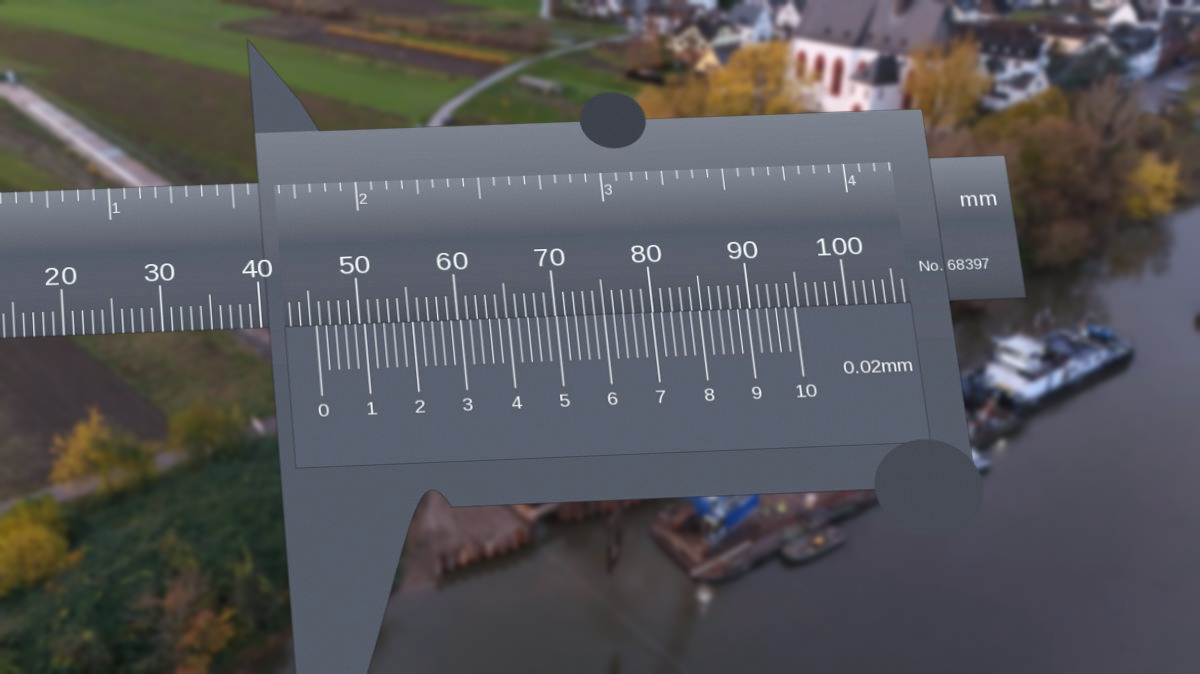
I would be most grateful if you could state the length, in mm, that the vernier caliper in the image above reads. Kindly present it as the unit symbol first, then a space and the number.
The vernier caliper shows mm 45.6
